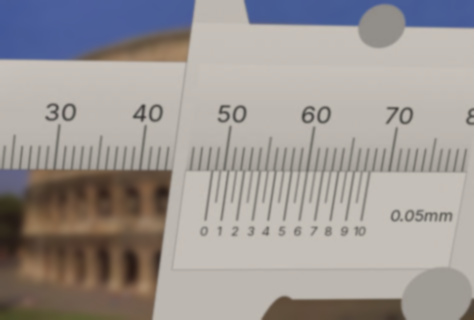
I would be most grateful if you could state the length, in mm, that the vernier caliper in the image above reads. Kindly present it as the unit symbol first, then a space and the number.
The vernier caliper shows mm 48.6
